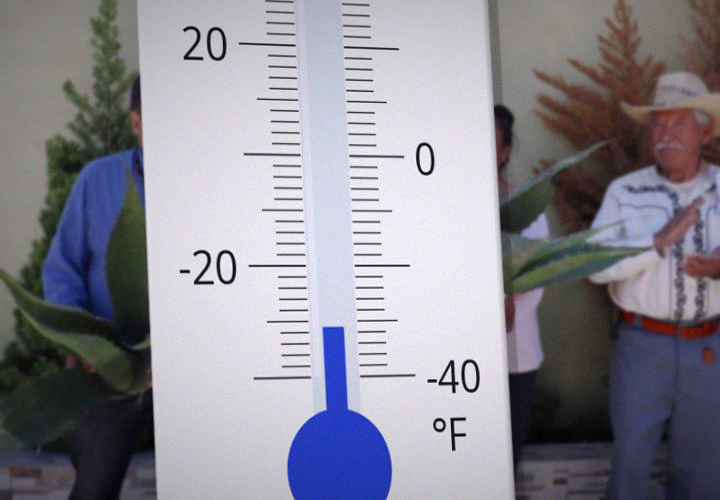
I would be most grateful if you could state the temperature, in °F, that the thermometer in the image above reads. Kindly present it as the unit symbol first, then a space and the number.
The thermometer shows °F -31
